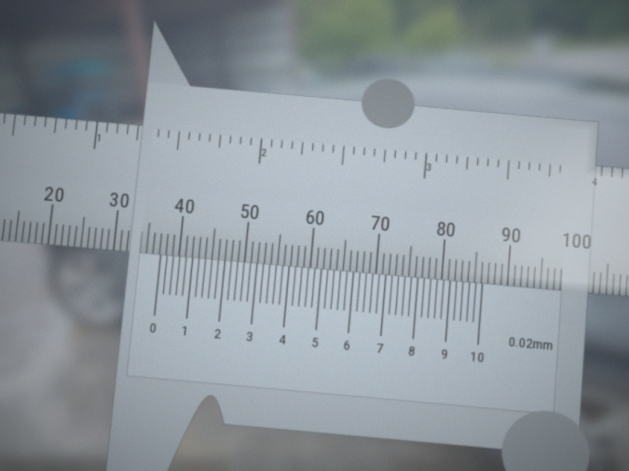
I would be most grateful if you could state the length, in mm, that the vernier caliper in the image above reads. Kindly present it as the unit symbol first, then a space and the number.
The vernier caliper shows mm 37.2
